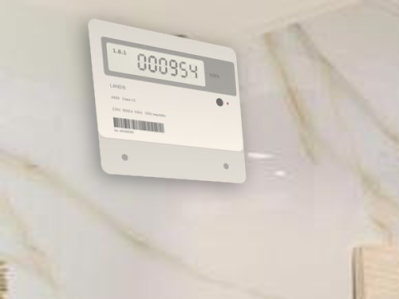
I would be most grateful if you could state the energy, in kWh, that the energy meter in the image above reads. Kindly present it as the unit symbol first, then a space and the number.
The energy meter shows kWh 954
